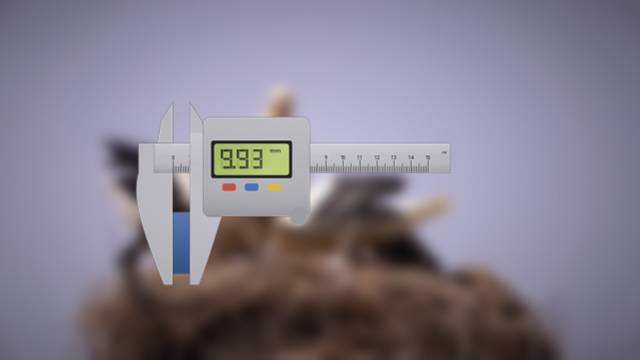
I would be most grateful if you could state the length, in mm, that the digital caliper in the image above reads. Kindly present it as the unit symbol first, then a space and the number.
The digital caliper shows mm 9.93
